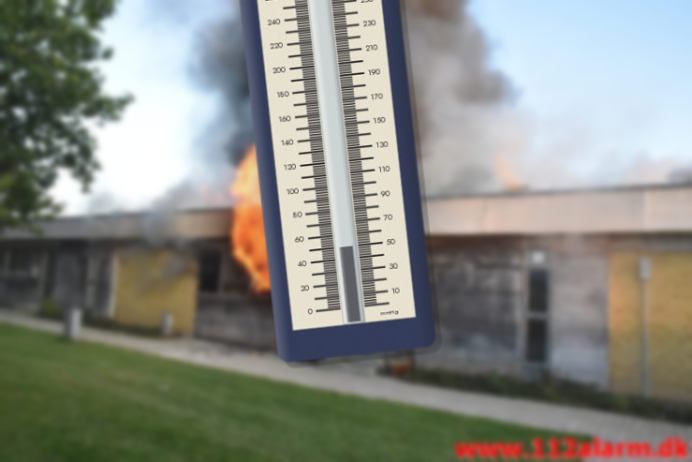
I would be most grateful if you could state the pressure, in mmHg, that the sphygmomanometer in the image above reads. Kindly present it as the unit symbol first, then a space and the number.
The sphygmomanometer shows mmHg 50
